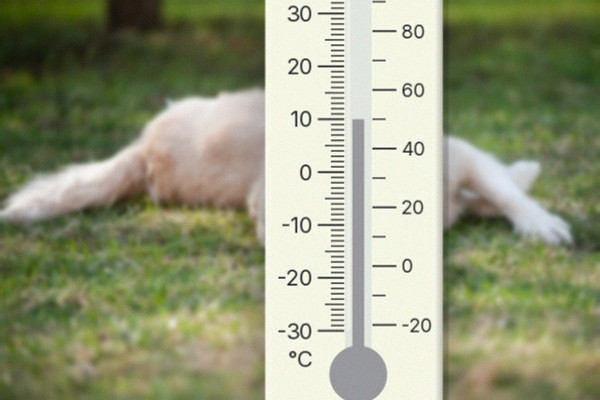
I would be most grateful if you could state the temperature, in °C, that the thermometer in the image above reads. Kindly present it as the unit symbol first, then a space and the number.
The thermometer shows °C 10
